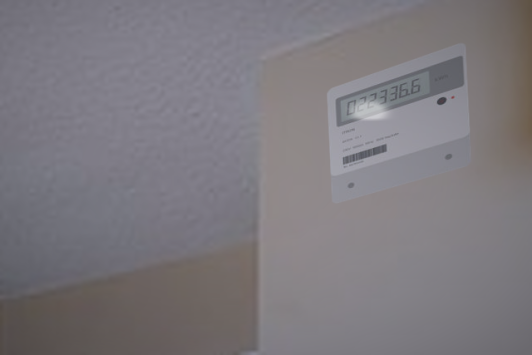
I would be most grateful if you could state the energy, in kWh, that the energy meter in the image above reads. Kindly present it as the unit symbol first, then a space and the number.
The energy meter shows kWh 22336.6
